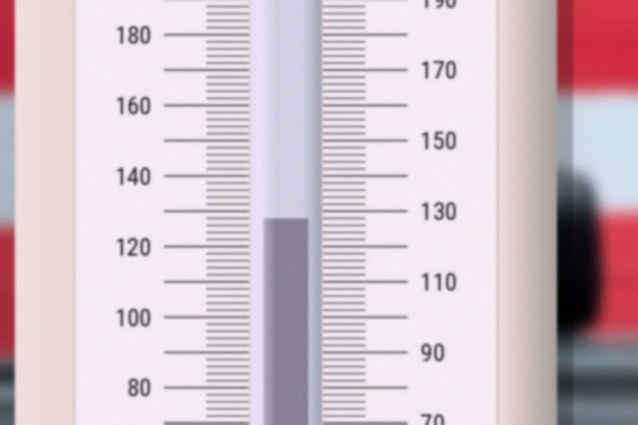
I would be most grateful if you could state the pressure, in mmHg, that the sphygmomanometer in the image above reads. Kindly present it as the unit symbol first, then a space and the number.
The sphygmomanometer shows mmHg 128
